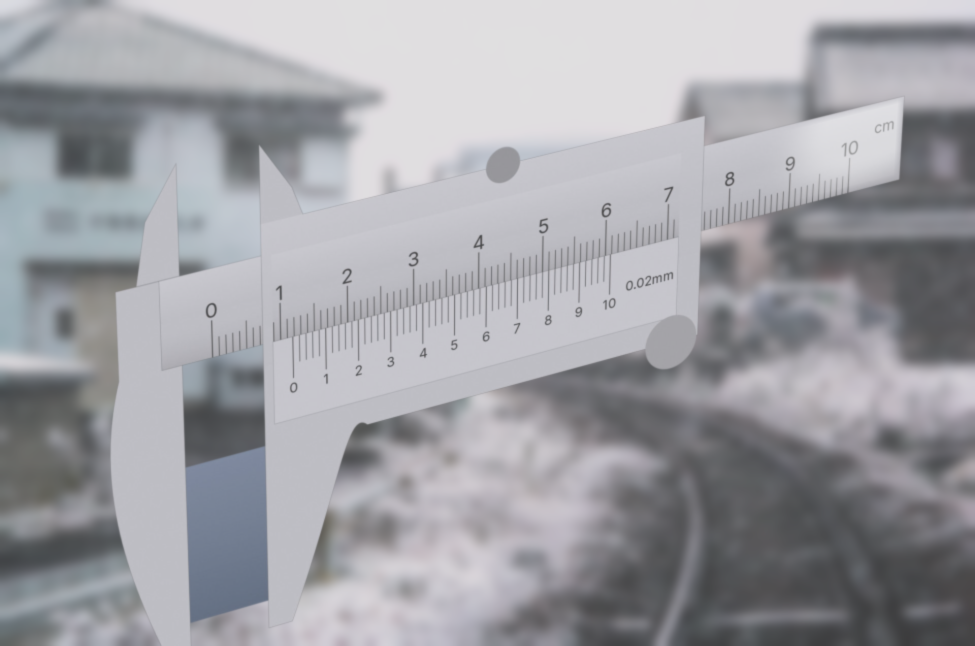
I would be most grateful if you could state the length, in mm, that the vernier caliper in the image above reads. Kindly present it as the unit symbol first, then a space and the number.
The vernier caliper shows mm 11.8
